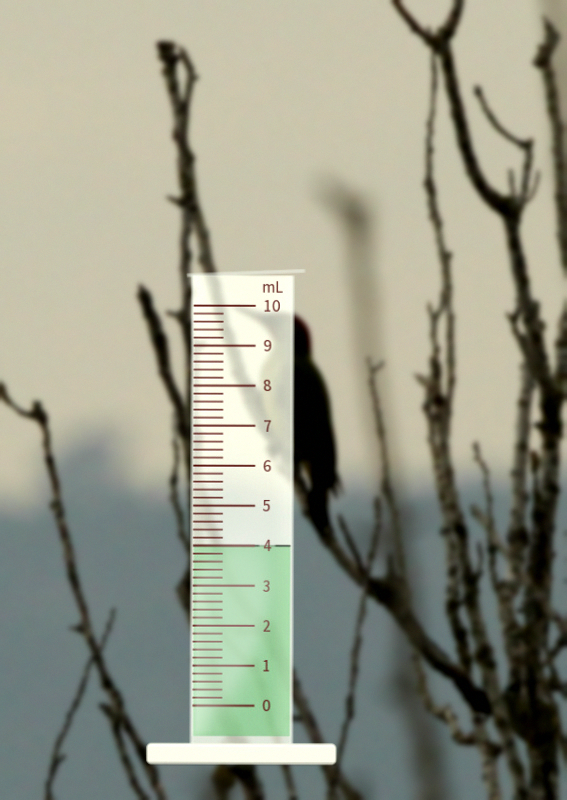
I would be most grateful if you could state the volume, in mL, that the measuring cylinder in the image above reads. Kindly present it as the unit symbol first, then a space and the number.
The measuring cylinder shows mL 4
